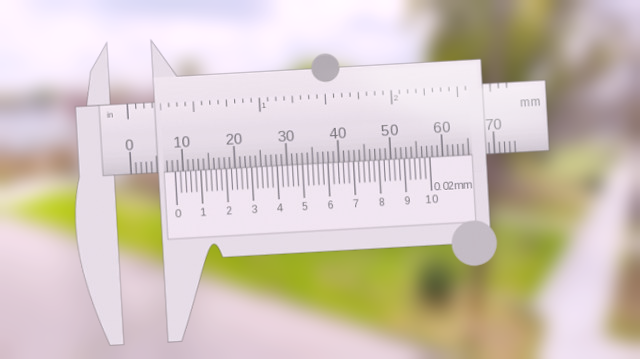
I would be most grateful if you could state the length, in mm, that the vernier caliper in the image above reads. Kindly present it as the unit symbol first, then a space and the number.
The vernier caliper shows mm 8.5
